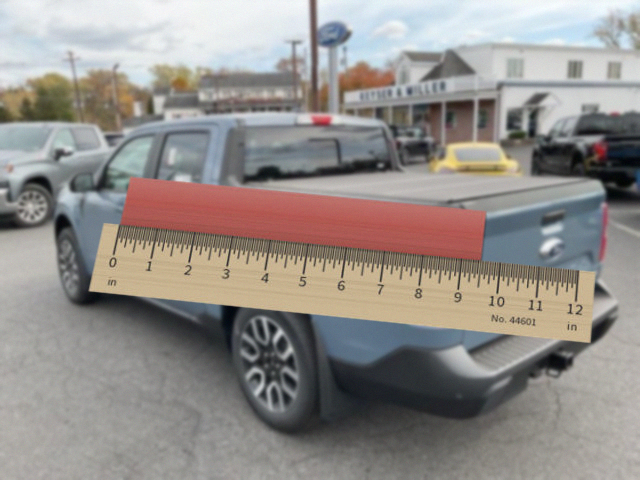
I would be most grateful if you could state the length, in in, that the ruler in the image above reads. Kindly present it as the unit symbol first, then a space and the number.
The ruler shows in 9.5
